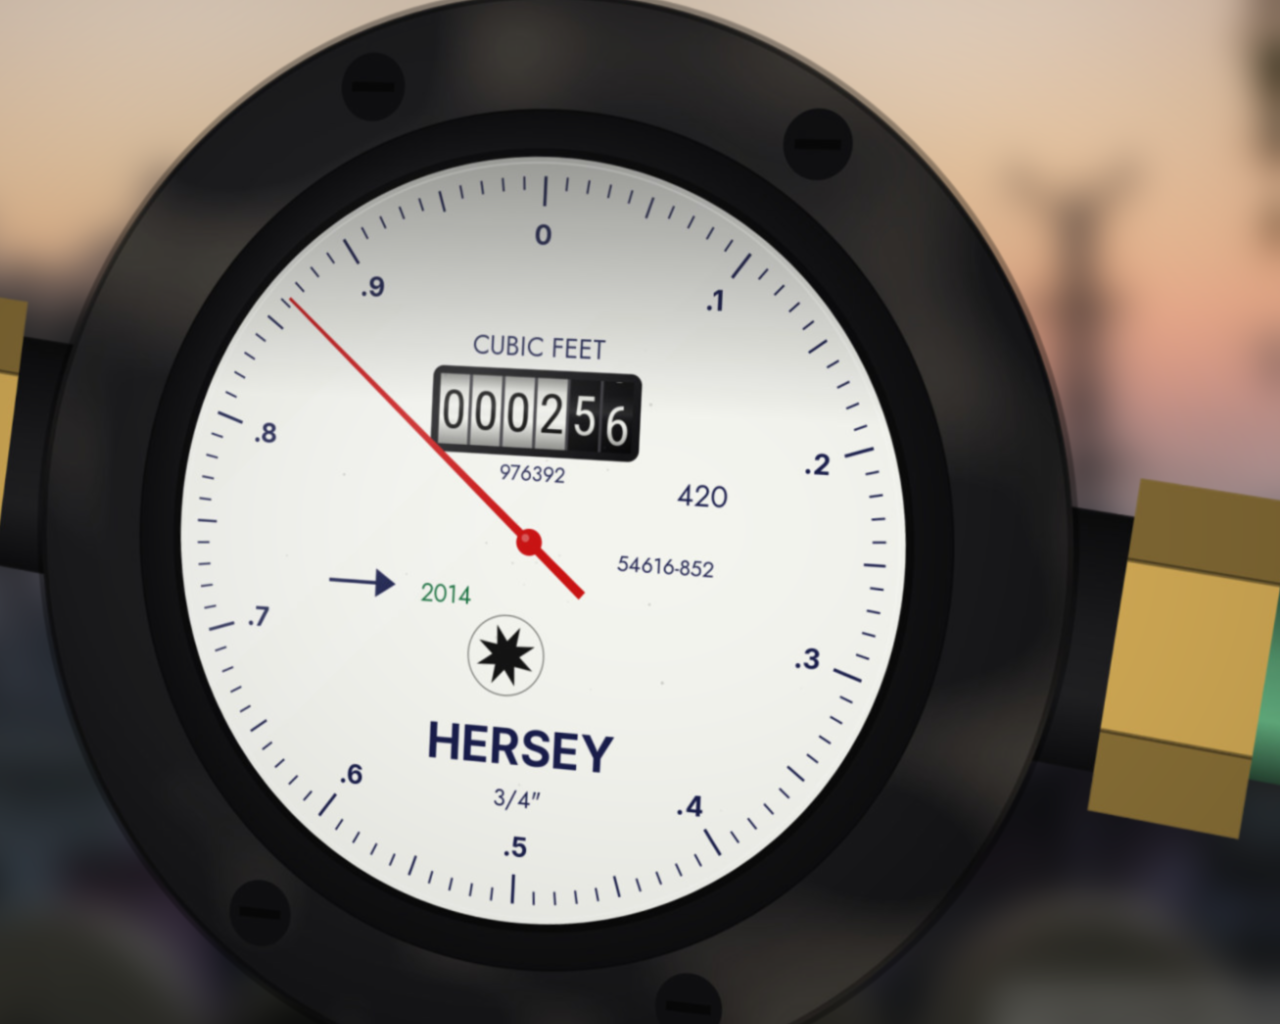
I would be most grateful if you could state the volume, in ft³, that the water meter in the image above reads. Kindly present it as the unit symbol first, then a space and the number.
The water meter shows ft³ 255.86
